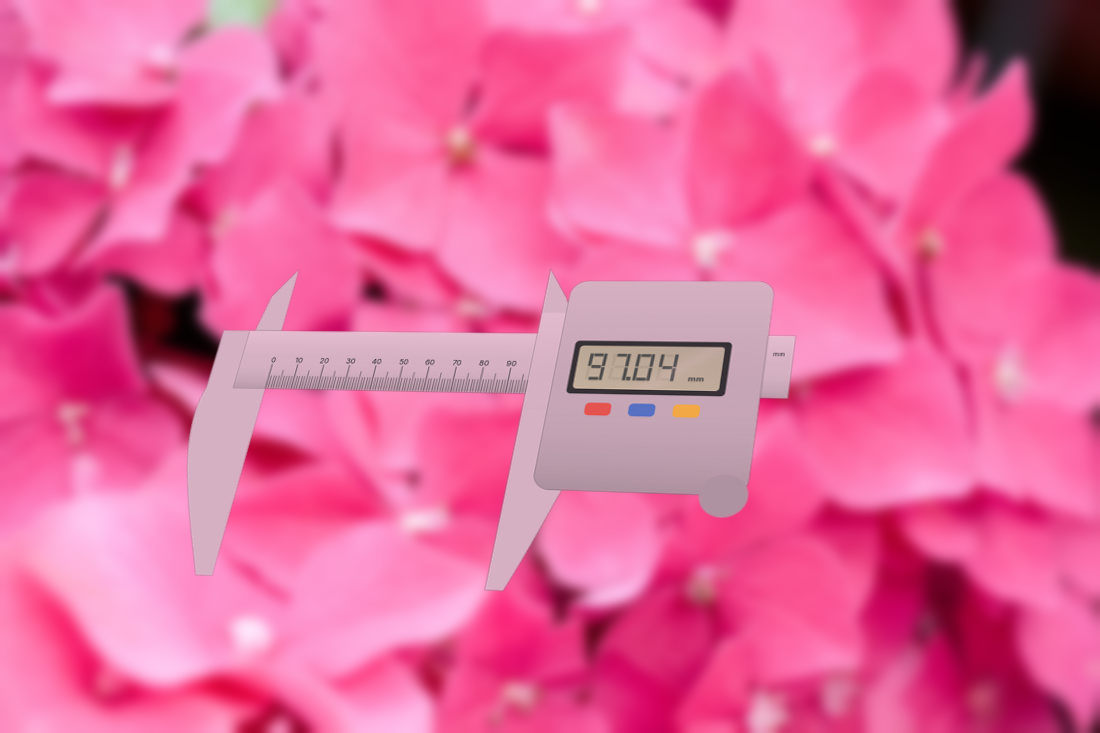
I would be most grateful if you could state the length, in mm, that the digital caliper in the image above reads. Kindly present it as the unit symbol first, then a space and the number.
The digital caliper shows mm 97.04
